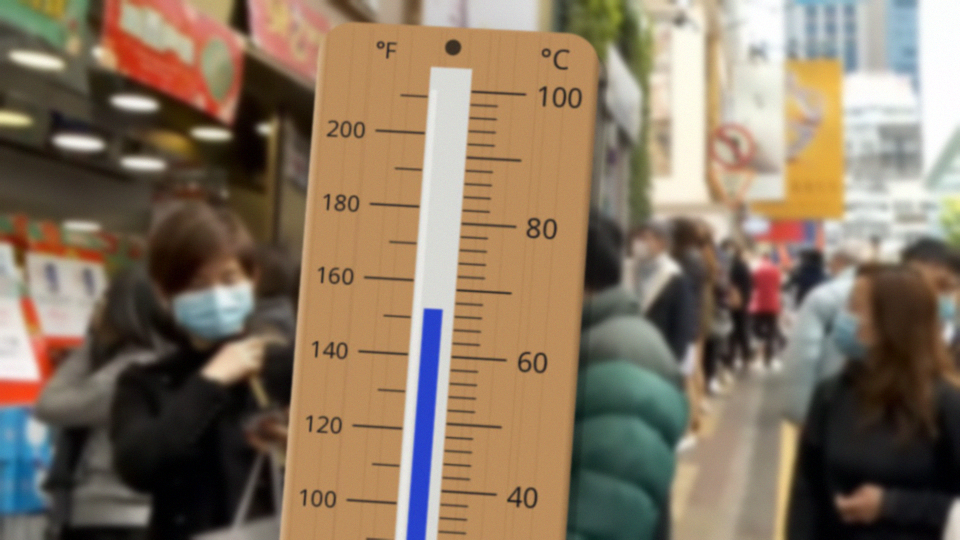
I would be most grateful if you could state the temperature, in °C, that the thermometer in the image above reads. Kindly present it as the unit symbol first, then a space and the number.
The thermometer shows °C 67
